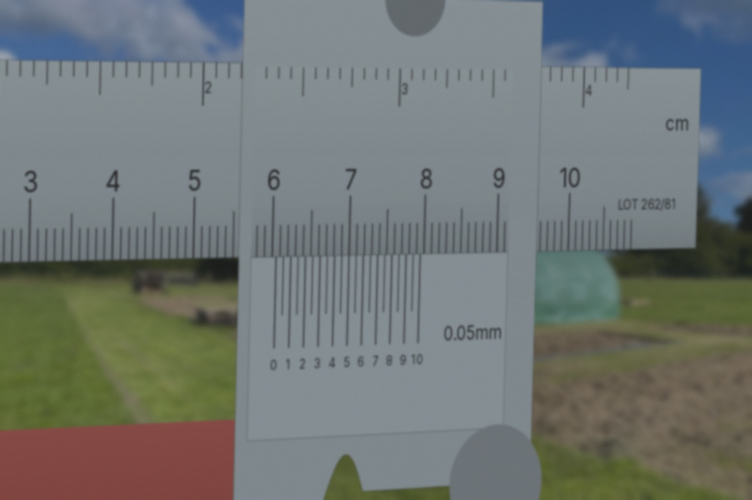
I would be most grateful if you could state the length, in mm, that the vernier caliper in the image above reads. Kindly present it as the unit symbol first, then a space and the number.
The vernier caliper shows mm 60.5
